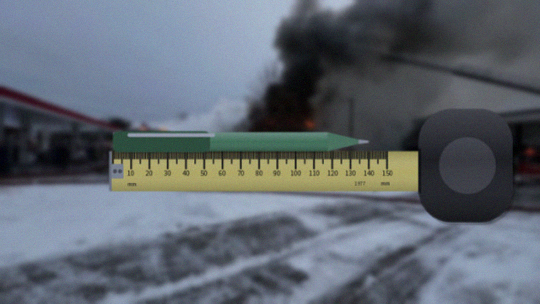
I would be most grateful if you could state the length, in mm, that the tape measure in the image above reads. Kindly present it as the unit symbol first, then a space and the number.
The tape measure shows mm 140
